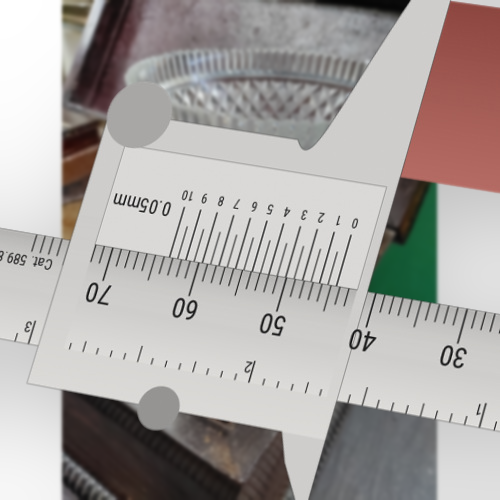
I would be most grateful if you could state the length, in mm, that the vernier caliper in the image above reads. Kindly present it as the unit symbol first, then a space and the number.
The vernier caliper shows mm 44.4
